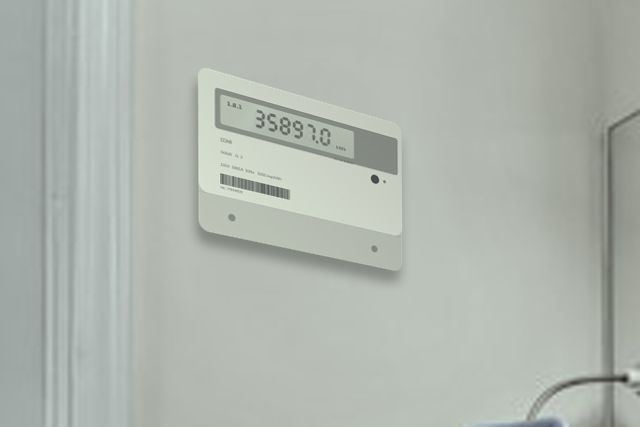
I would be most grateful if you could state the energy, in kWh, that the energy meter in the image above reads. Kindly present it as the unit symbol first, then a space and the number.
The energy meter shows kWh 35897.0
